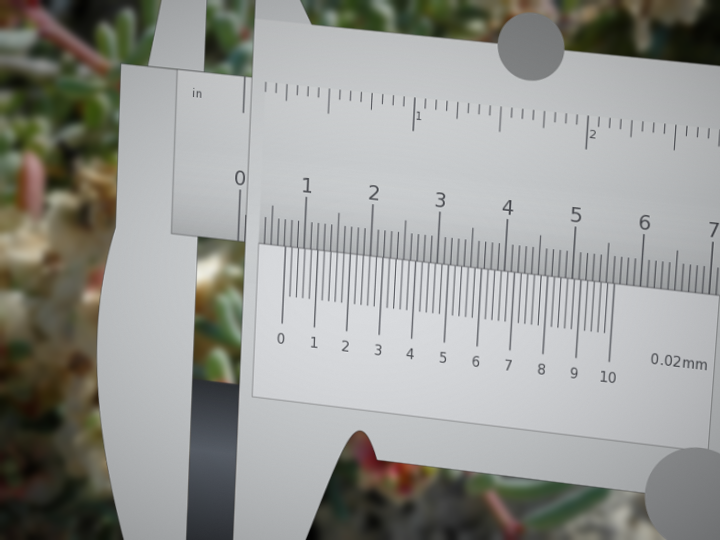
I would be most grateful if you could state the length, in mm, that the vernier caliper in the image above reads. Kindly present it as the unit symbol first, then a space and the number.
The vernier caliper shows mm 7.2
